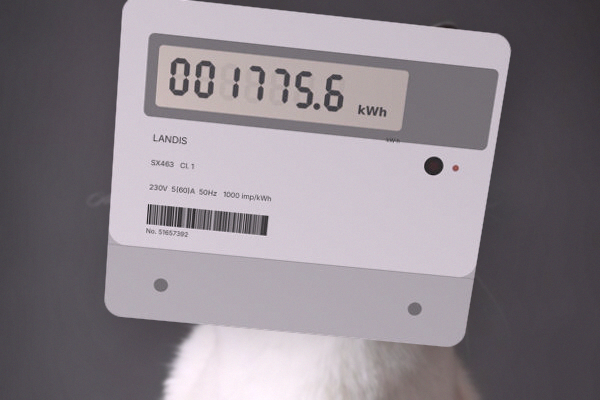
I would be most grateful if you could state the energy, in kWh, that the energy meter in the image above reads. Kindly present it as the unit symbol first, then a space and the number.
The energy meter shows kWh 1775.6
